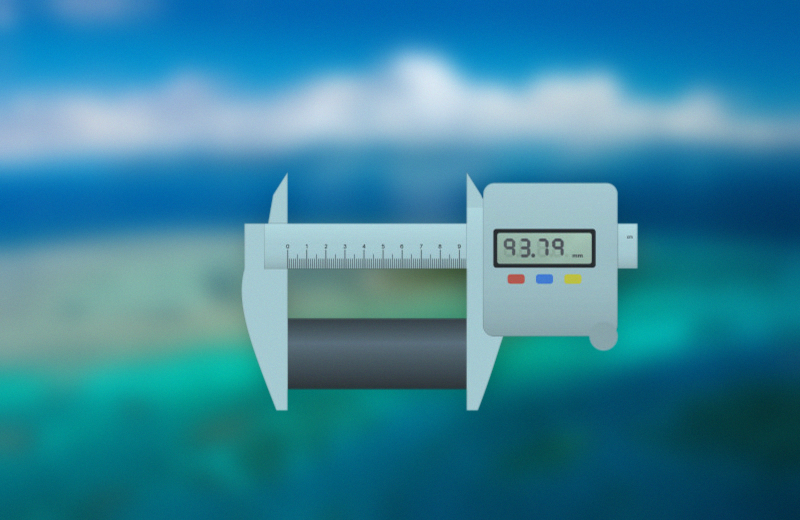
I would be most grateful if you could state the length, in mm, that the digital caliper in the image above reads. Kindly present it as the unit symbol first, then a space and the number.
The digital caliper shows mm 93.79
